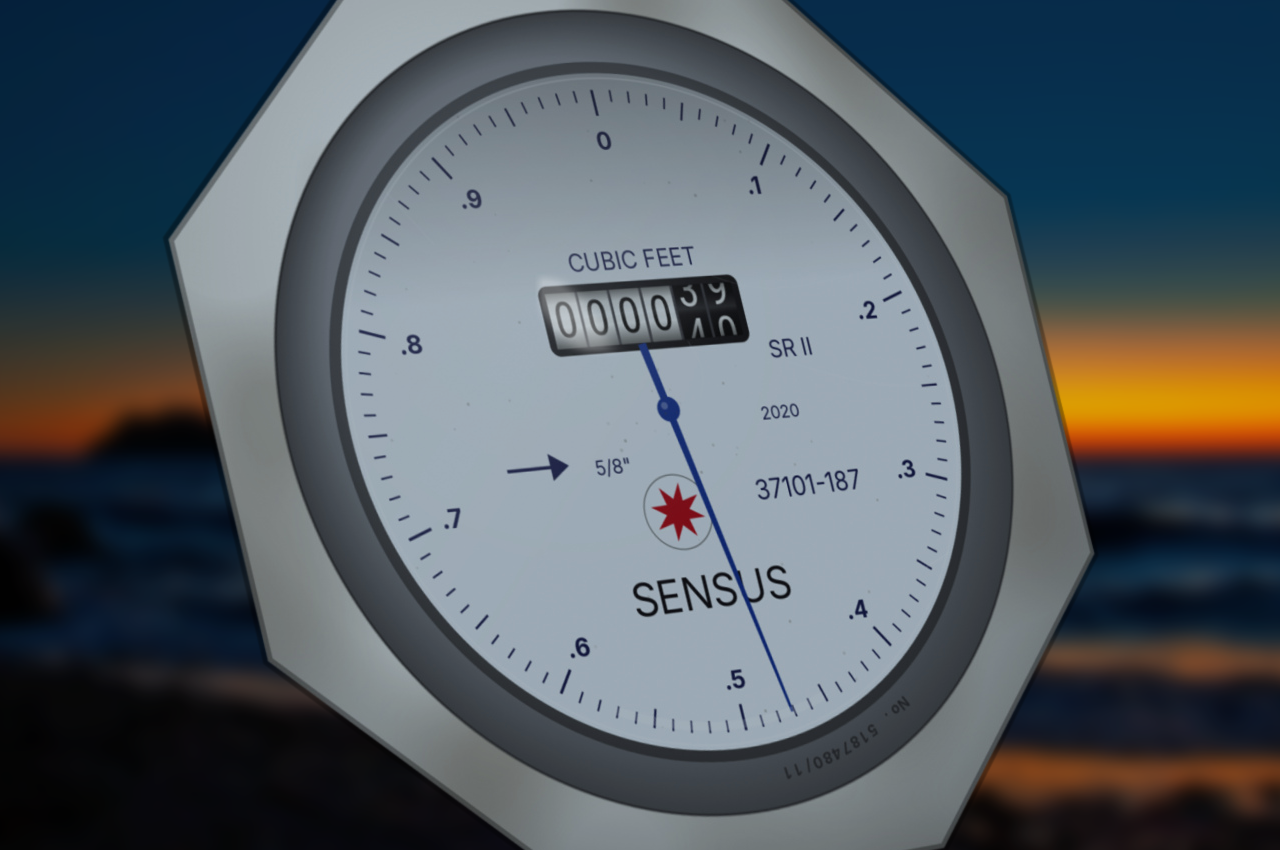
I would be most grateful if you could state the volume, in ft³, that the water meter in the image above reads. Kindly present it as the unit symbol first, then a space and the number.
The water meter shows ft³ 39.47
